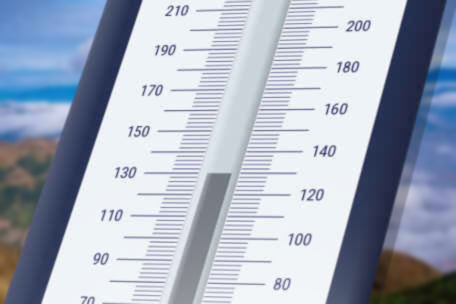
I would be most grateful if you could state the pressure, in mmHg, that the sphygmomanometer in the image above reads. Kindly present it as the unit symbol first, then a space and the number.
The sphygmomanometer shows mmHg 130
